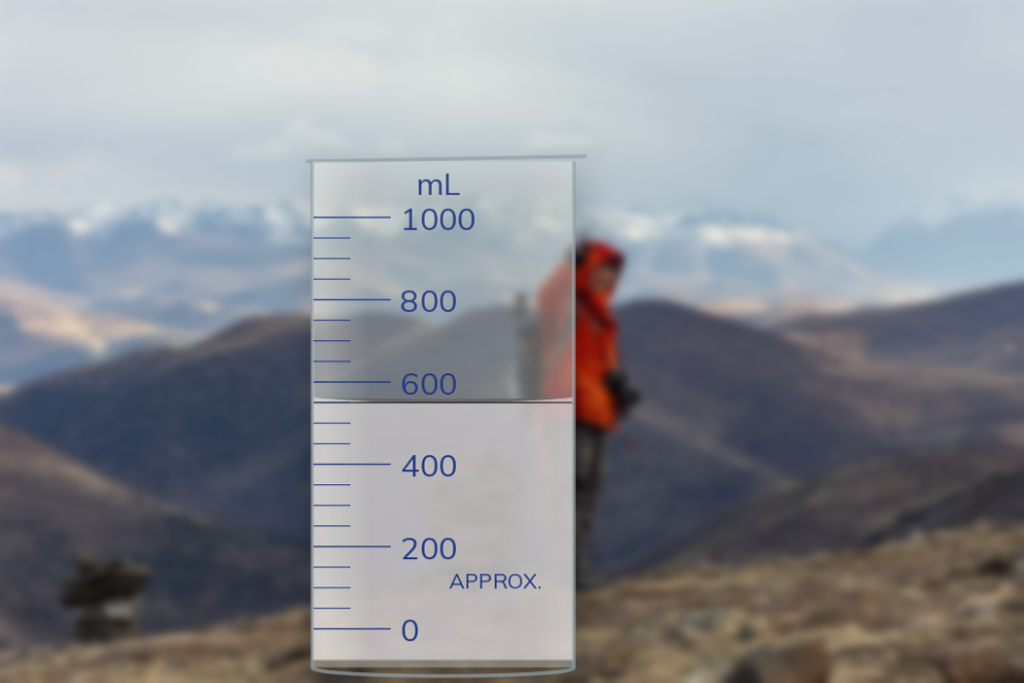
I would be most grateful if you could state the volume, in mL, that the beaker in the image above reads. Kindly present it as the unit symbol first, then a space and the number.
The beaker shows mL 550
